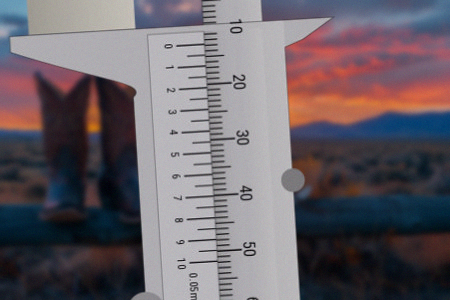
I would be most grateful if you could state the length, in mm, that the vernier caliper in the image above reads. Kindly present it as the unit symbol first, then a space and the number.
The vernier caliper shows mm 12.8
